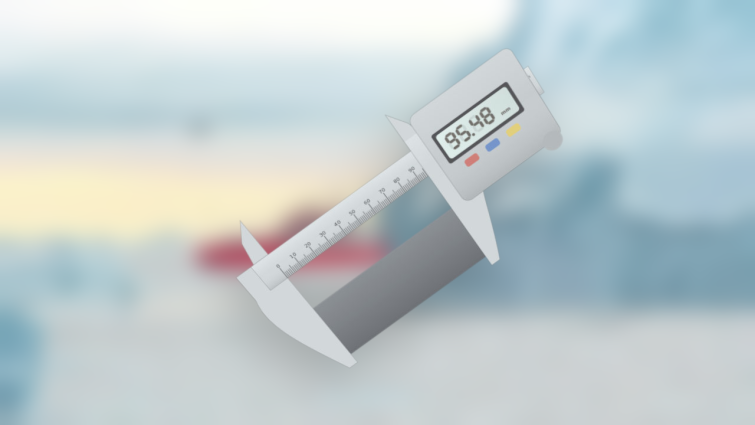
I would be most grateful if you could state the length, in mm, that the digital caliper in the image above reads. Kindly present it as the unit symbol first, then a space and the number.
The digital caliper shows mm 95.48
